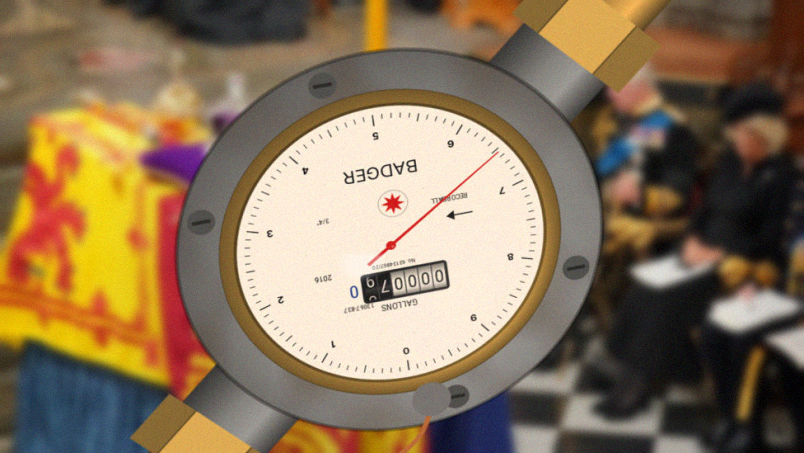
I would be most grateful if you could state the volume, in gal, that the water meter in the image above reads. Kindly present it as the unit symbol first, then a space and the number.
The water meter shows gal 786.5
